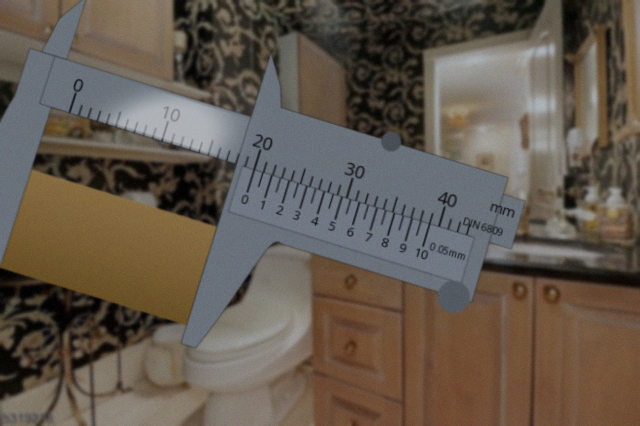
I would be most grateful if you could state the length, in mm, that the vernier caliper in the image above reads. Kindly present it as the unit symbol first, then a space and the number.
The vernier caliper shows mm 20.0
